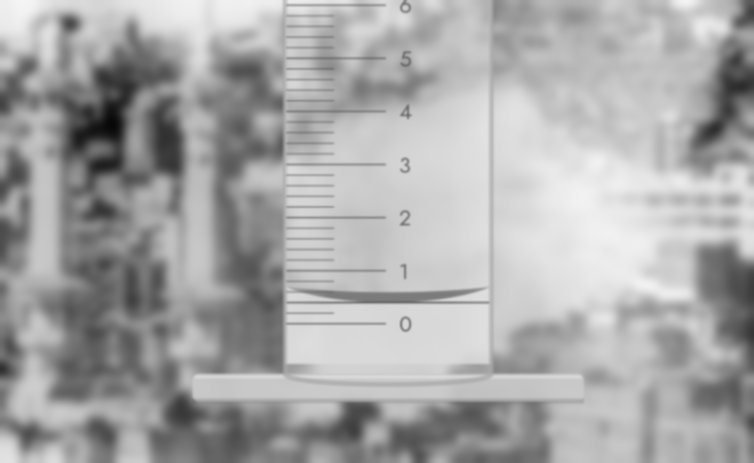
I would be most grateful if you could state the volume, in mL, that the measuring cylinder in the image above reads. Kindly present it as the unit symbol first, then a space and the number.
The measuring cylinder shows mL 0.4
